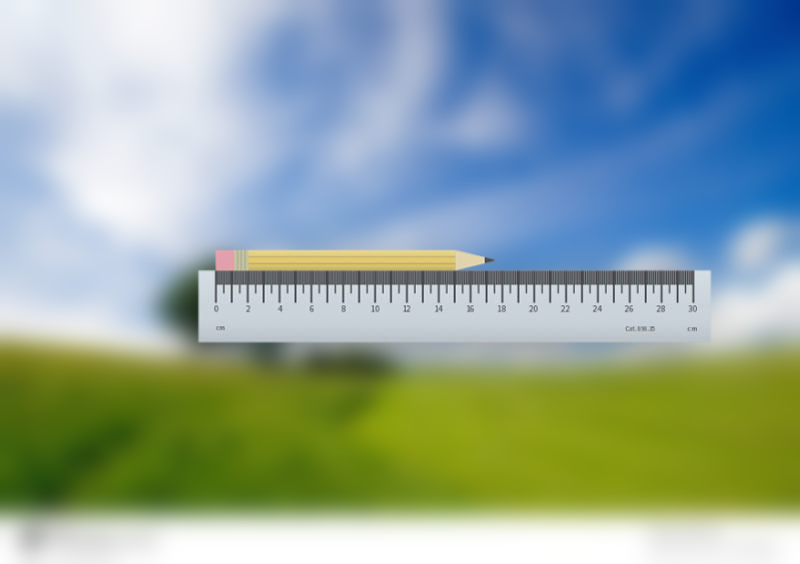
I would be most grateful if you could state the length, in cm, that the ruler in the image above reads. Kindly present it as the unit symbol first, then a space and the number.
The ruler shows cm 17.5
